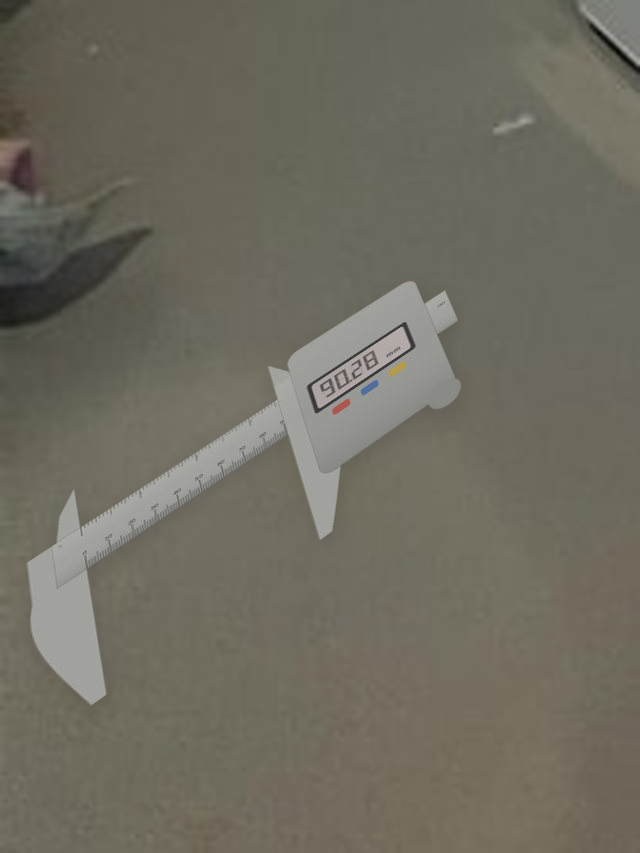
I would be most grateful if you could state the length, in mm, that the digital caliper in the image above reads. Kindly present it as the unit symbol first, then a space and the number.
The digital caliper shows mm 90.28
